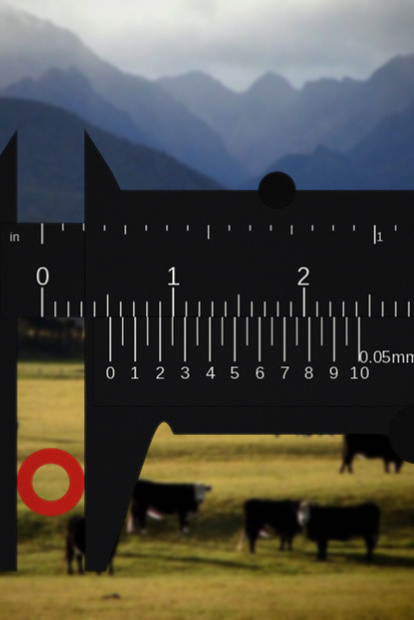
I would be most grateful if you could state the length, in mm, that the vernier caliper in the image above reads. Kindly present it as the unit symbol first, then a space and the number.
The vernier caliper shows mm 5.2
